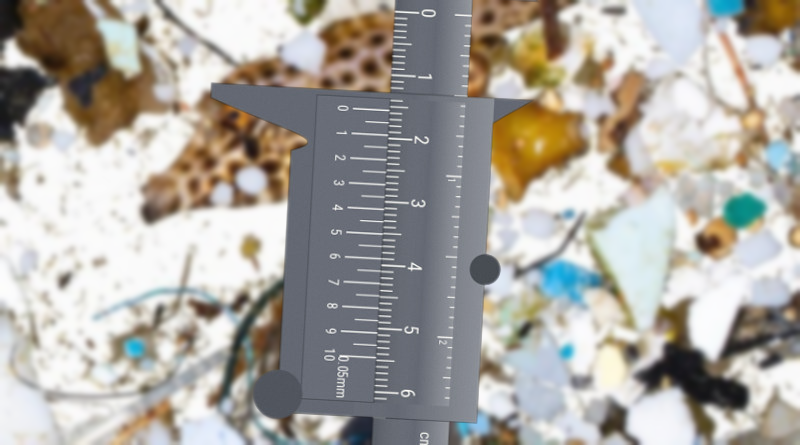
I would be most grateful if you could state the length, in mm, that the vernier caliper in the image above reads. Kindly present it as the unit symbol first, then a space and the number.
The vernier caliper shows mm 15.6
